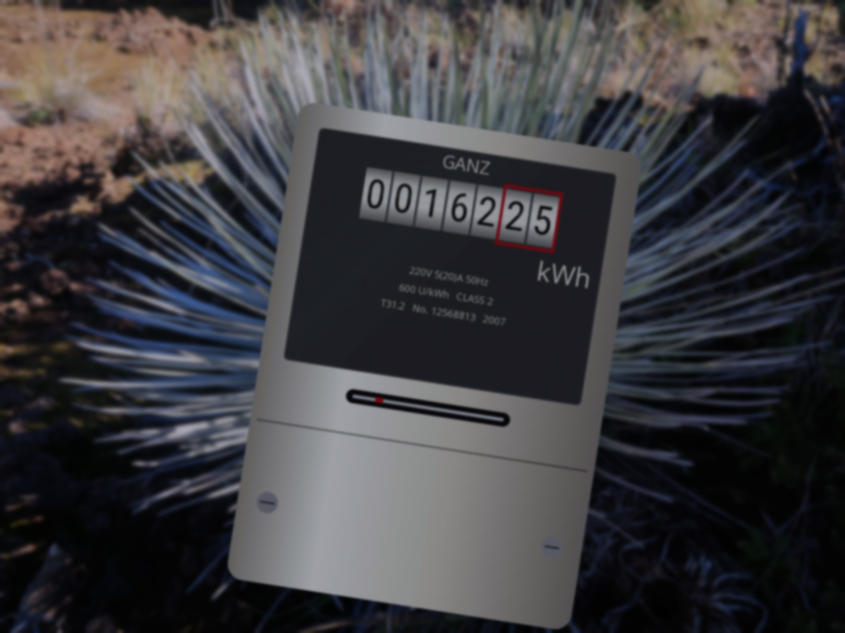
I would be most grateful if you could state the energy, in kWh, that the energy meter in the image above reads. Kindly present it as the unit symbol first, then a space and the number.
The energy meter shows kWh 162.25
